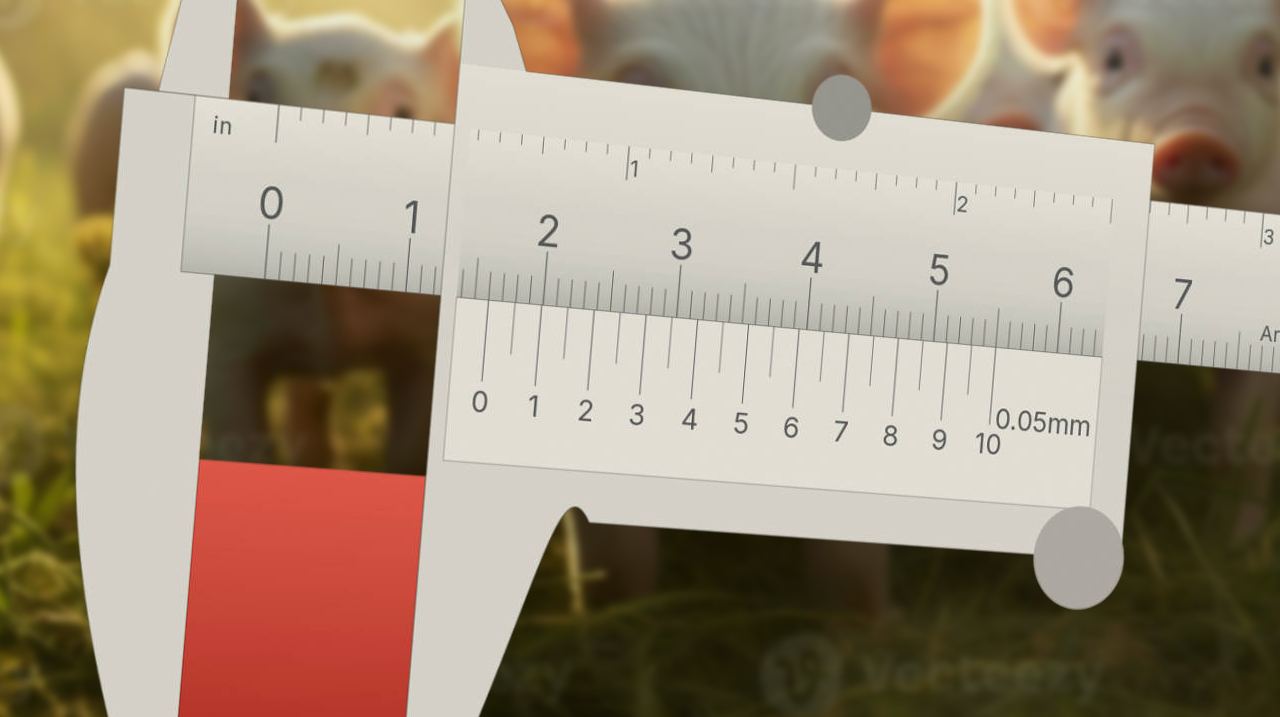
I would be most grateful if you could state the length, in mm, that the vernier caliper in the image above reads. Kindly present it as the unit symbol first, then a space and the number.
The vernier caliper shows mm 16.0
